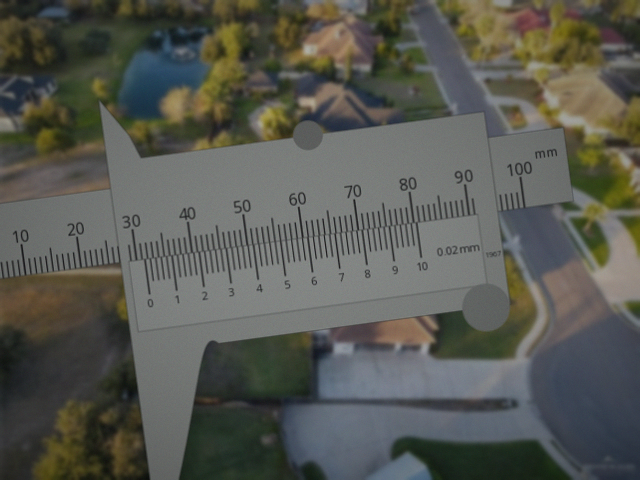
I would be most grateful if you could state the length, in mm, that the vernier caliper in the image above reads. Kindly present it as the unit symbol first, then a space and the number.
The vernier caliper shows mm 31.5
